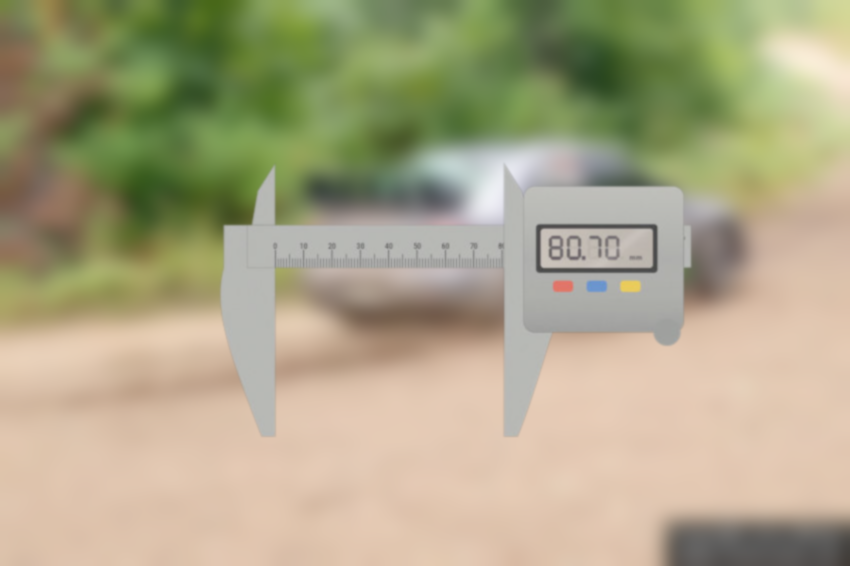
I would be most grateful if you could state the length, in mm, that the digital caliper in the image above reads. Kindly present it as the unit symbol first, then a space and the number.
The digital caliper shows mm 80.70
